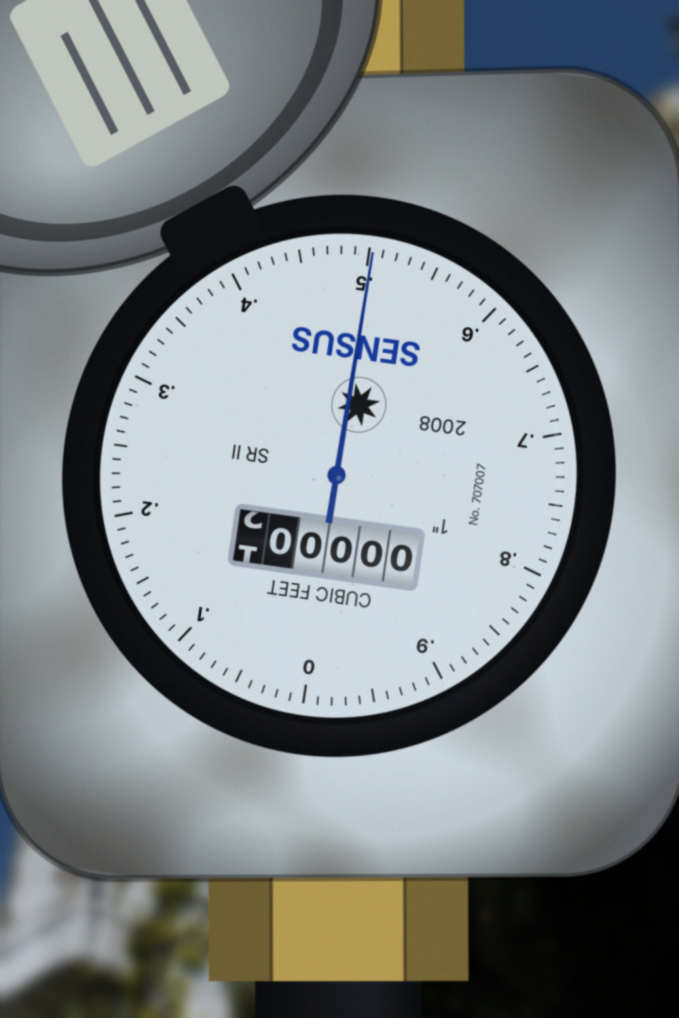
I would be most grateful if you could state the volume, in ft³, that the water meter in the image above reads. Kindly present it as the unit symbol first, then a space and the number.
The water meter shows ft³ 1.50
